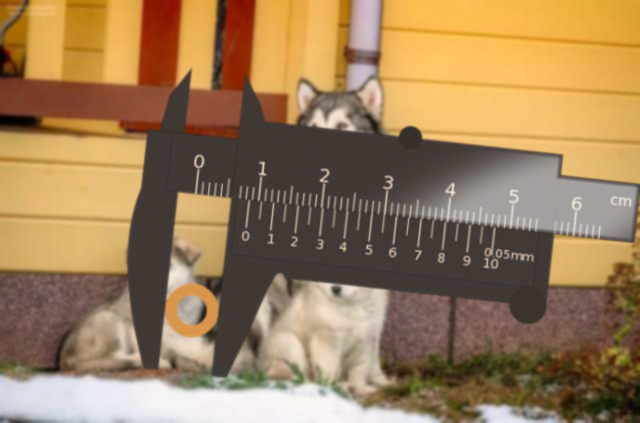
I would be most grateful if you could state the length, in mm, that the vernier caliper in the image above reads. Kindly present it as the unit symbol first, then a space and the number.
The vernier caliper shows mm 8.5
